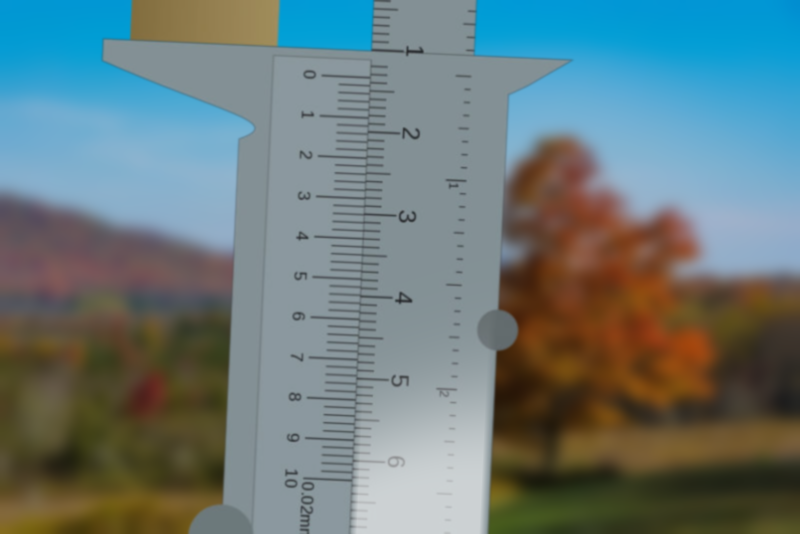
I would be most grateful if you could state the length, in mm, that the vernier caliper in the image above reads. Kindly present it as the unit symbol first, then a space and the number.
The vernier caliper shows mm 13.4
